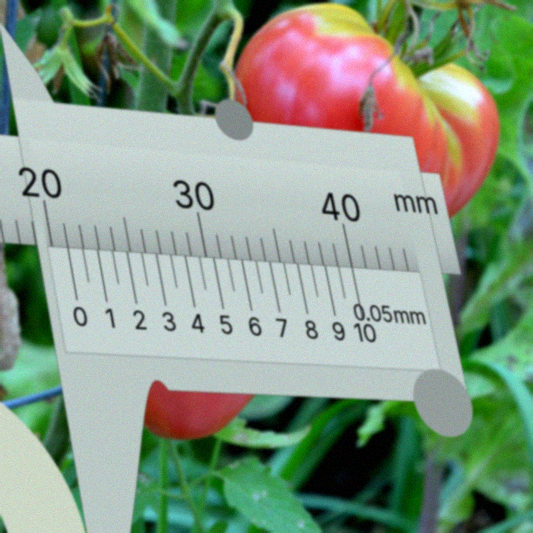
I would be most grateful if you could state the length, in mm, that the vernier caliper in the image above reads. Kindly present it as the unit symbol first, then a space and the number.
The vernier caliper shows mm 21.0
